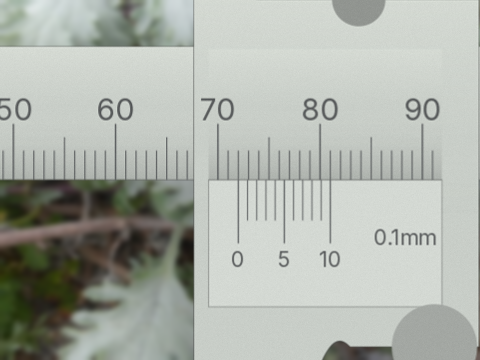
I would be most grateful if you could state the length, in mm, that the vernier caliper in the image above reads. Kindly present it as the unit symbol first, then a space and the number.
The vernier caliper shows mm 72.0
